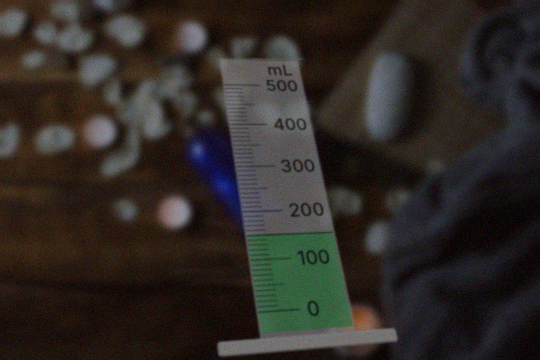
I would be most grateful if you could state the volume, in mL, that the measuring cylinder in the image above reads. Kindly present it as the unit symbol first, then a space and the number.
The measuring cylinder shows mL 150
